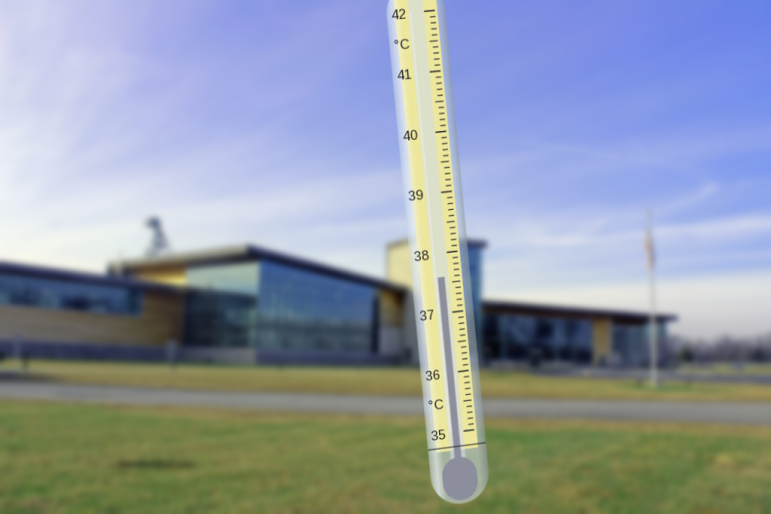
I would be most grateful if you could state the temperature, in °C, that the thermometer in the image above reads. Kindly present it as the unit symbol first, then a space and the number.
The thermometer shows °C 37.6
